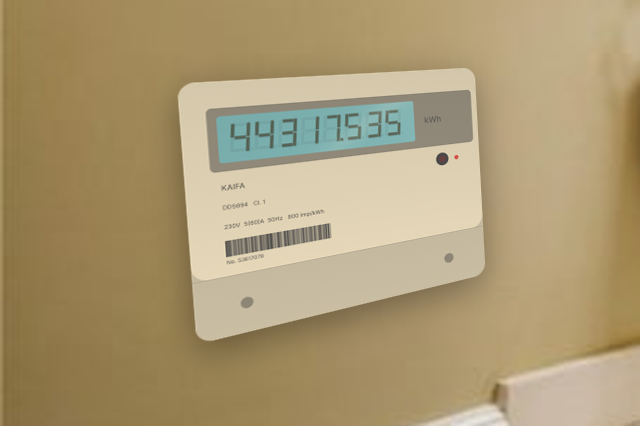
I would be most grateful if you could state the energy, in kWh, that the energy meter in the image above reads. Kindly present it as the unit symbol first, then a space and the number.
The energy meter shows kWh 44317.535
